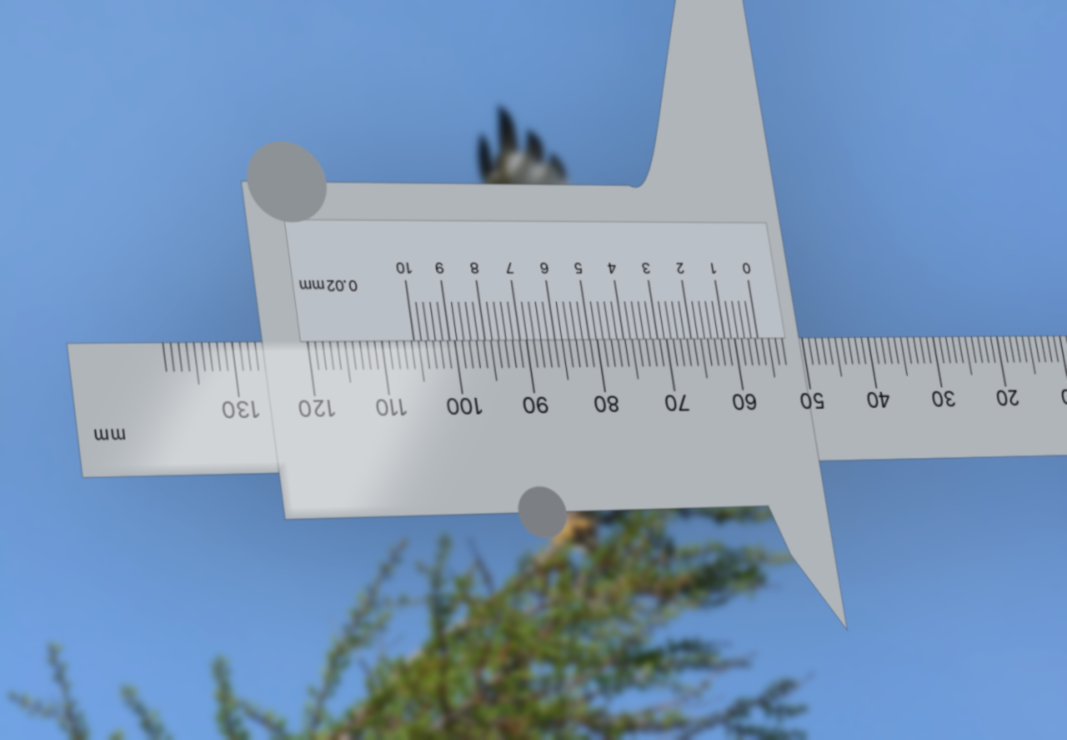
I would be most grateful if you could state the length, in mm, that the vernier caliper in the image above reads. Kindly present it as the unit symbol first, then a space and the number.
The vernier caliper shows mm 56.6
